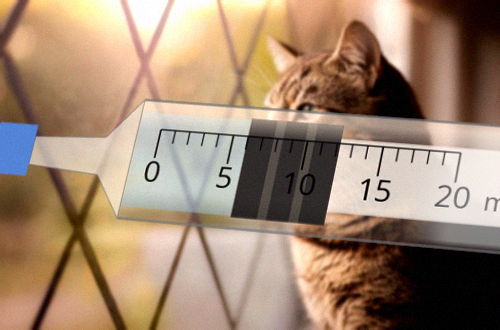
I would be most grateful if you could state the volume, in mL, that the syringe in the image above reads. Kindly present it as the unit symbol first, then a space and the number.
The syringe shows mL 6
